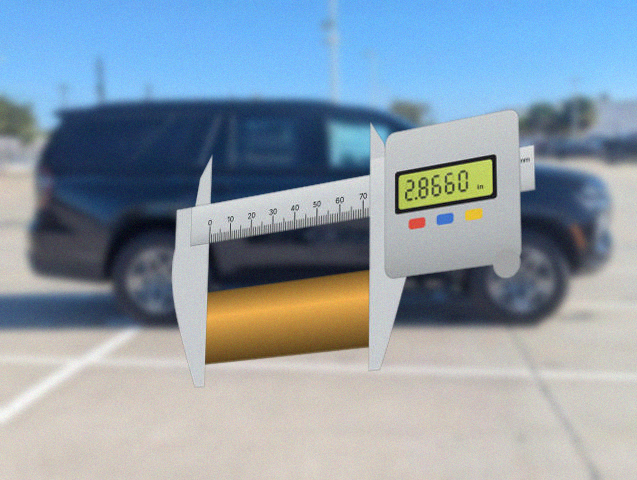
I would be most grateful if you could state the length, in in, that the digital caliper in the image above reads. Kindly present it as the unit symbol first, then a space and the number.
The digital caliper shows in 2.8660
